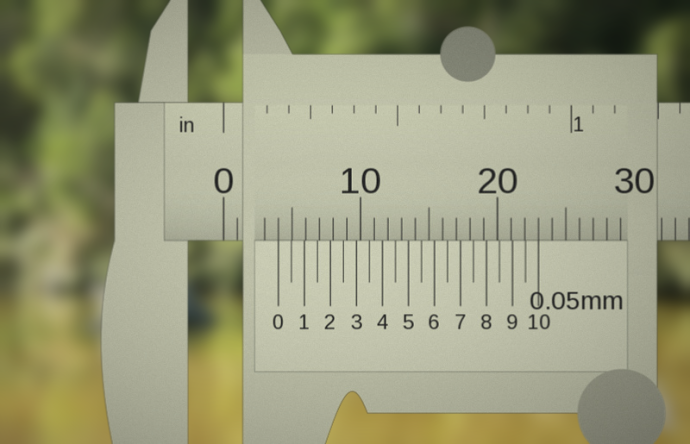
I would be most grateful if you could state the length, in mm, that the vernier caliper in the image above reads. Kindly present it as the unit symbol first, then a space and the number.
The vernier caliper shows mm 4.0
